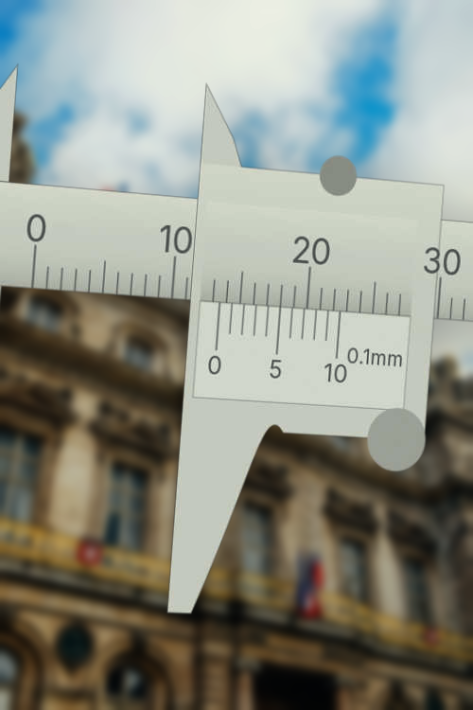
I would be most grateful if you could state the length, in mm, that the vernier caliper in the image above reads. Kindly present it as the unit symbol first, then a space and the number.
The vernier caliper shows mm 13.5
